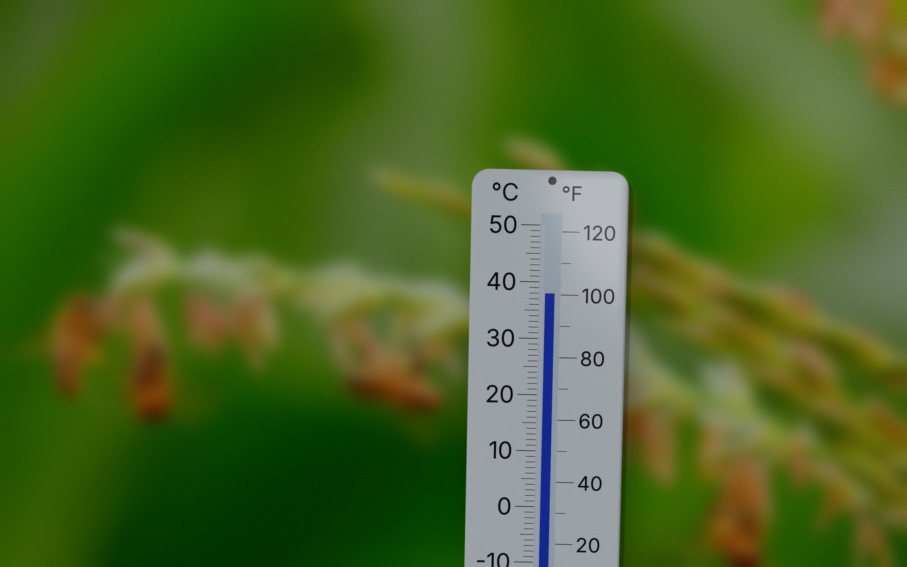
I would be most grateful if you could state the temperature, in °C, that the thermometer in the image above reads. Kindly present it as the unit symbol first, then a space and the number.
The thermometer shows °C 38
